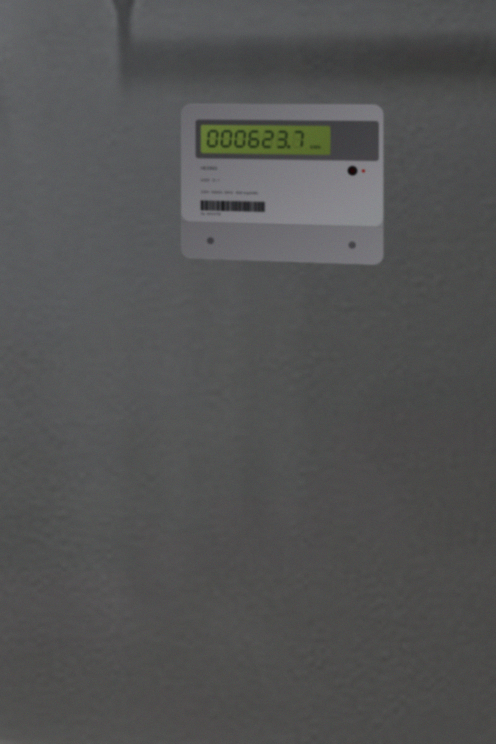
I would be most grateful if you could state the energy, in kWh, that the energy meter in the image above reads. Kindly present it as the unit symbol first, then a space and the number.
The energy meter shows kWh 623.7
